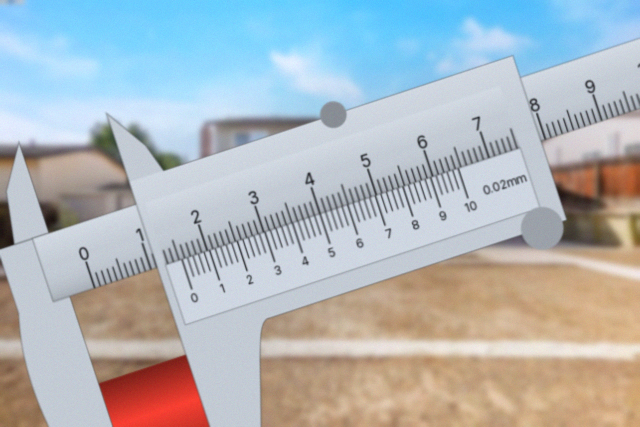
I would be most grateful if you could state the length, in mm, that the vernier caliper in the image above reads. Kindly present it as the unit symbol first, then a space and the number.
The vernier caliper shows mm 15.5
